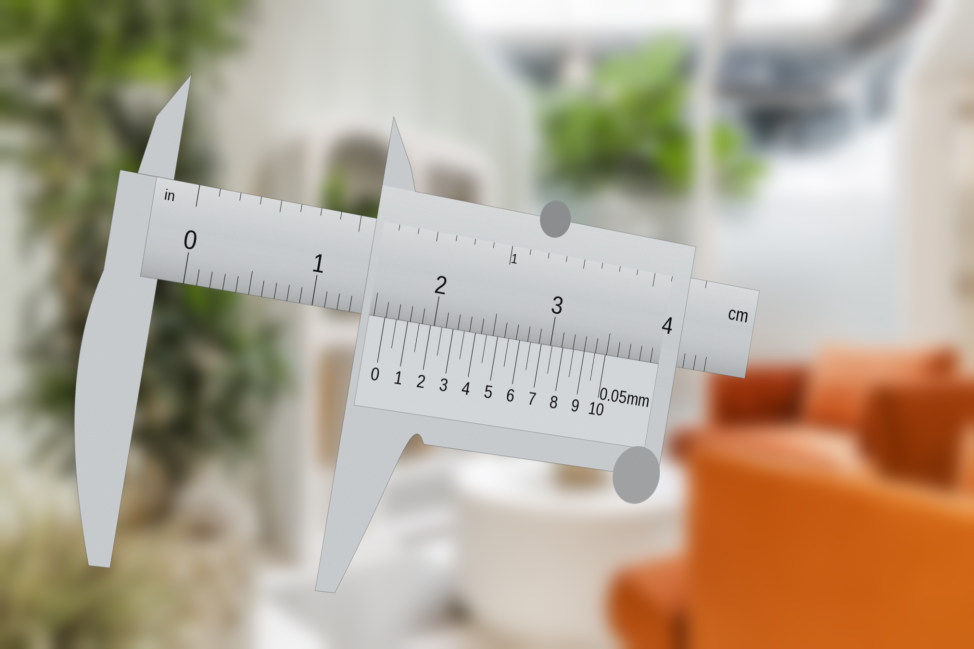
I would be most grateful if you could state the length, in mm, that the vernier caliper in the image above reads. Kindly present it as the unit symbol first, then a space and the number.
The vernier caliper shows mm 15.9
